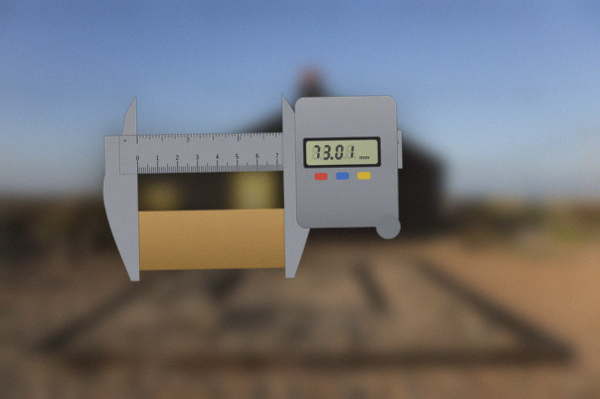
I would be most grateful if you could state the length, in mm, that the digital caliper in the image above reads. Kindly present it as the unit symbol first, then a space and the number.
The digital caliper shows mm 73.01
